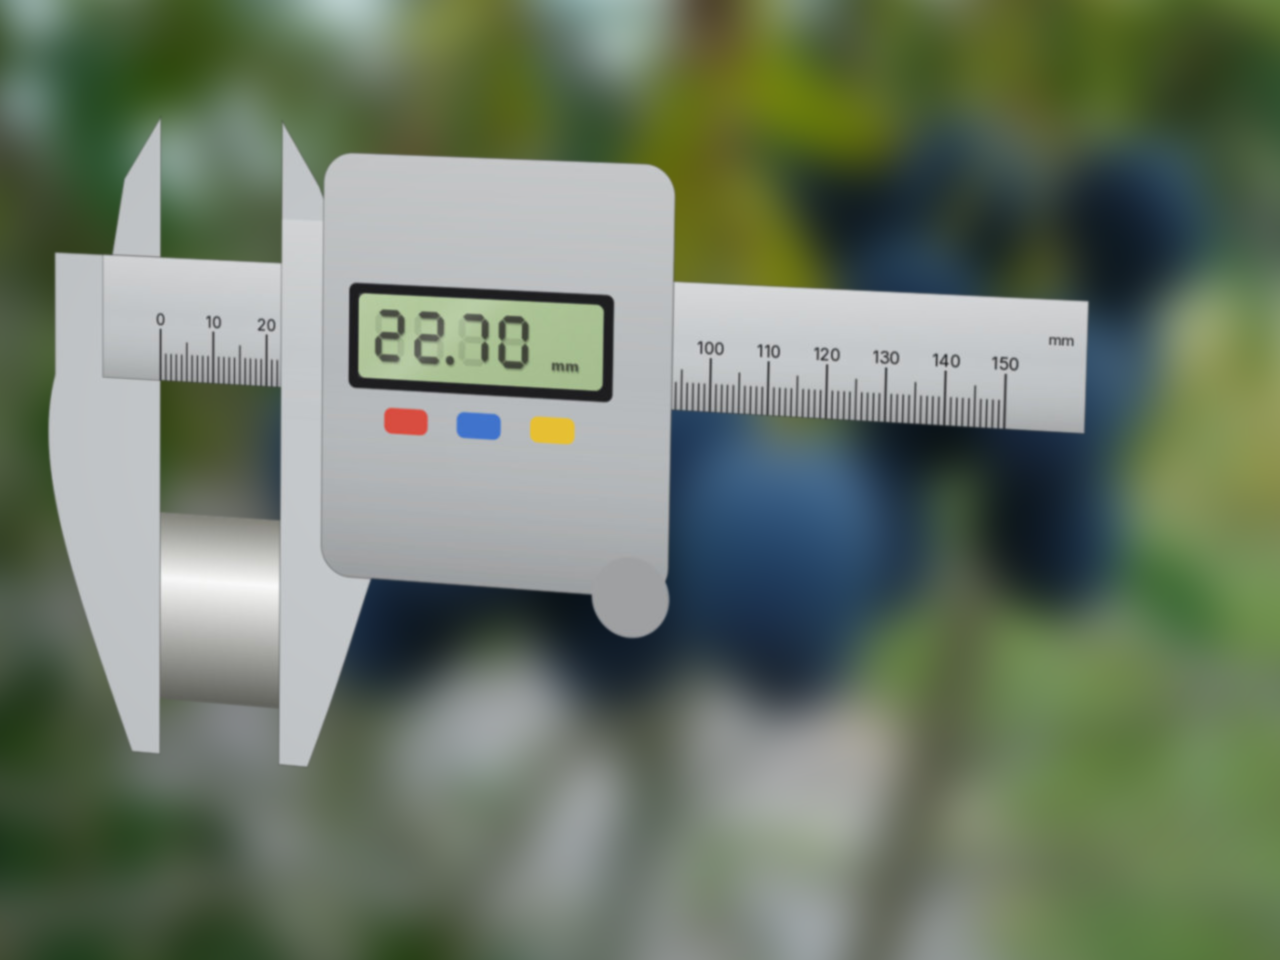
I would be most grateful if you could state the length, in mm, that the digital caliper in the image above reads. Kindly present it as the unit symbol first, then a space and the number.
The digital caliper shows mm 22.70
